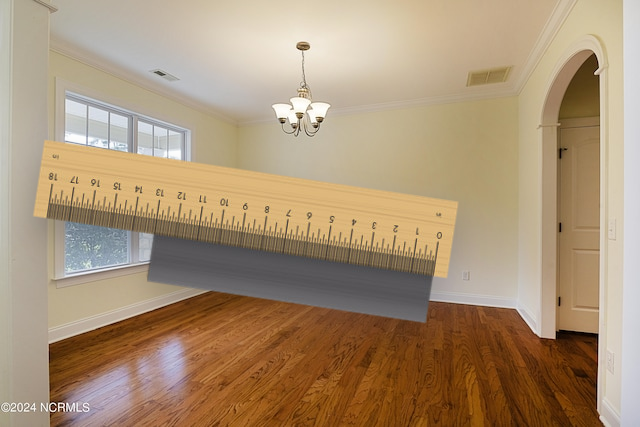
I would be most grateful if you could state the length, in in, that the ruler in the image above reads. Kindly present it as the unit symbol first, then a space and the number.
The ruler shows in 13
